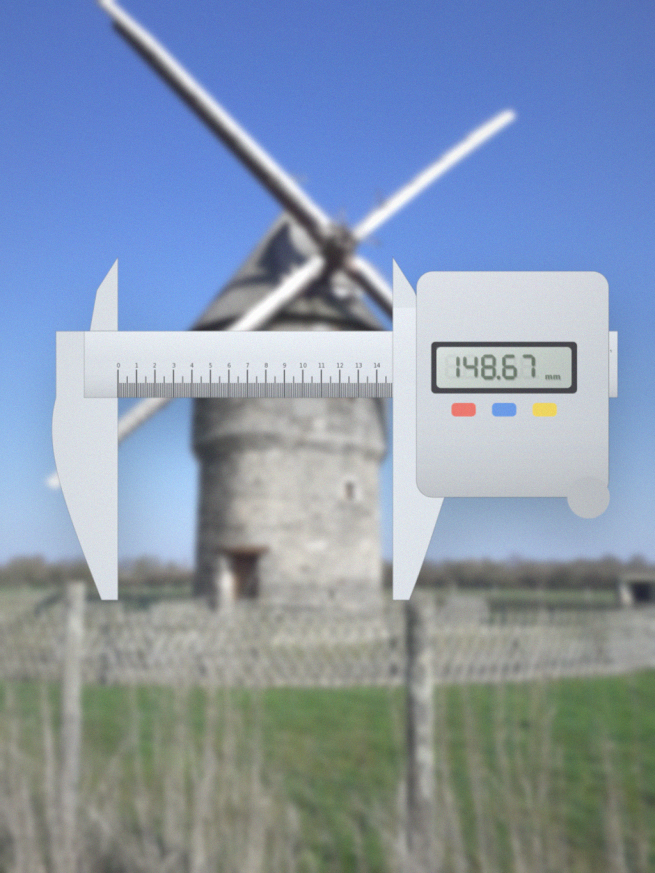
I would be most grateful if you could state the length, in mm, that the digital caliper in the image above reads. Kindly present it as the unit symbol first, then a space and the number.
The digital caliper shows mm 148.67
